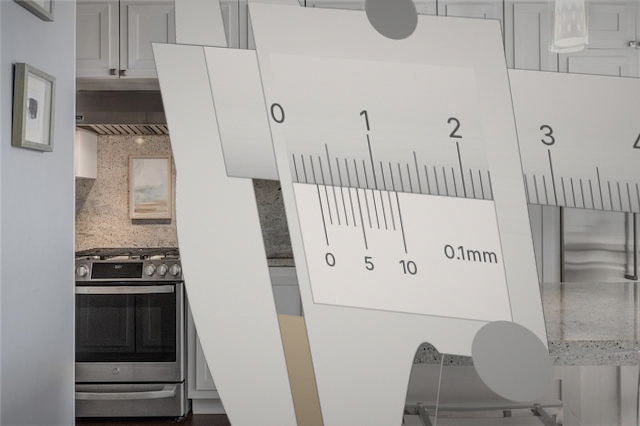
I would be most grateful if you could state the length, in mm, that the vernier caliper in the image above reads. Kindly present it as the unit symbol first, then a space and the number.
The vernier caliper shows mm 3.2
